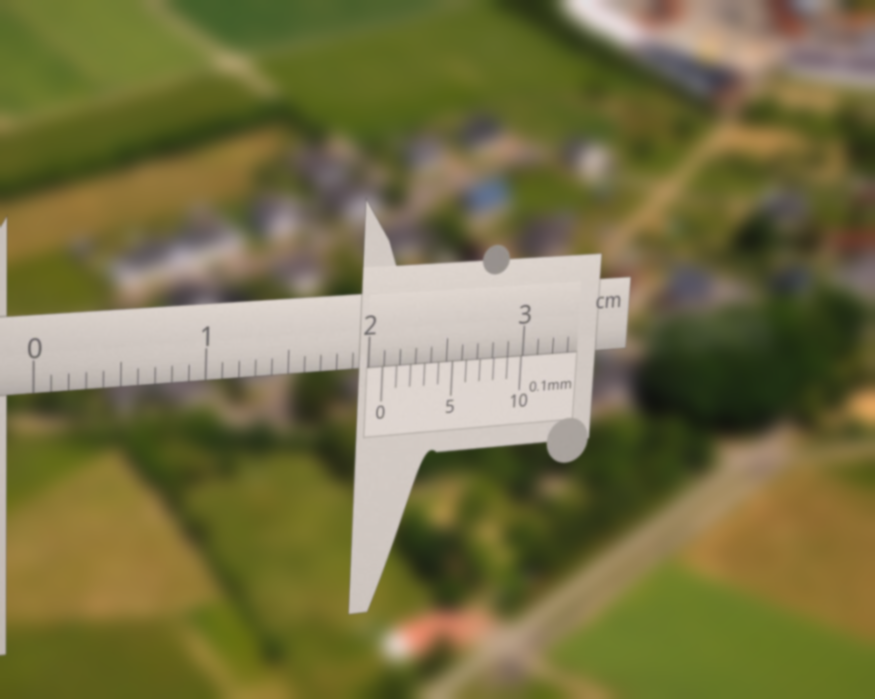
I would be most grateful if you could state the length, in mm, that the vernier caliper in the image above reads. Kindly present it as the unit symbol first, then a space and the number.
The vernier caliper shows mm 20.9
